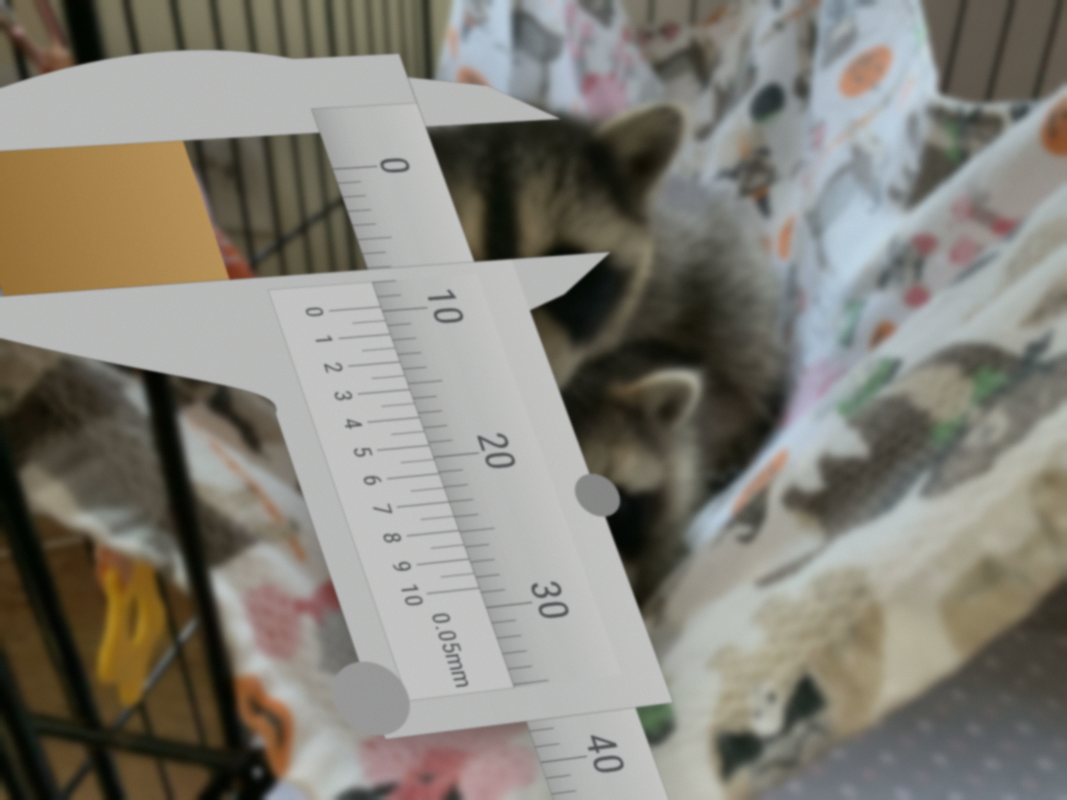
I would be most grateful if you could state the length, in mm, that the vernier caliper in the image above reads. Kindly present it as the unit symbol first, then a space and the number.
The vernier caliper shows mm 9.7
